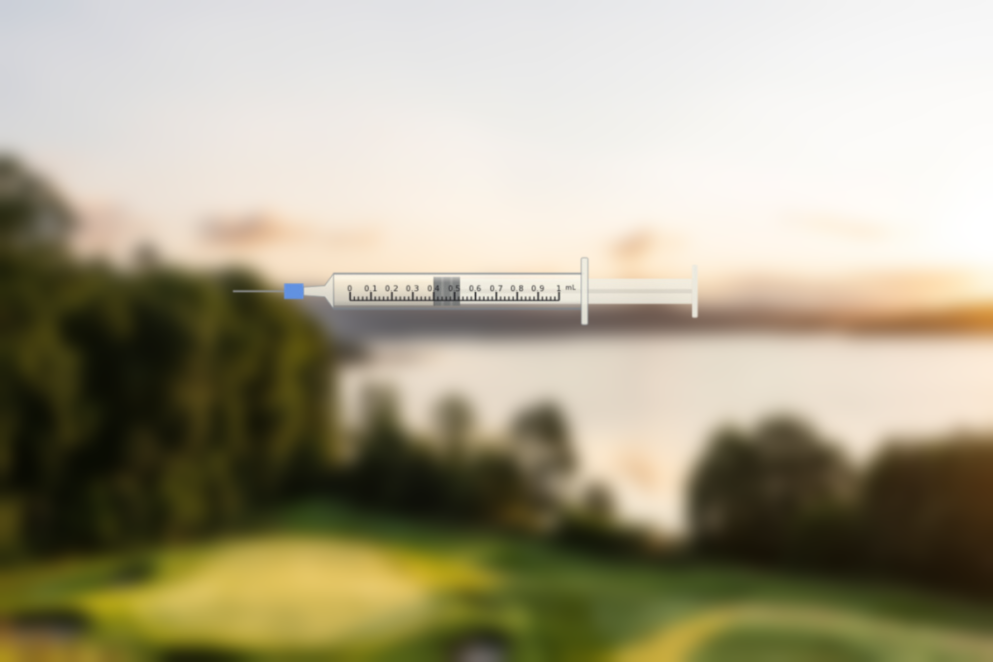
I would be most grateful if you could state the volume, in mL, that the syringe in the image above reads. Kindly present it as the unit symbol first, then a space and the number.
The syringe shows mL 0.4
